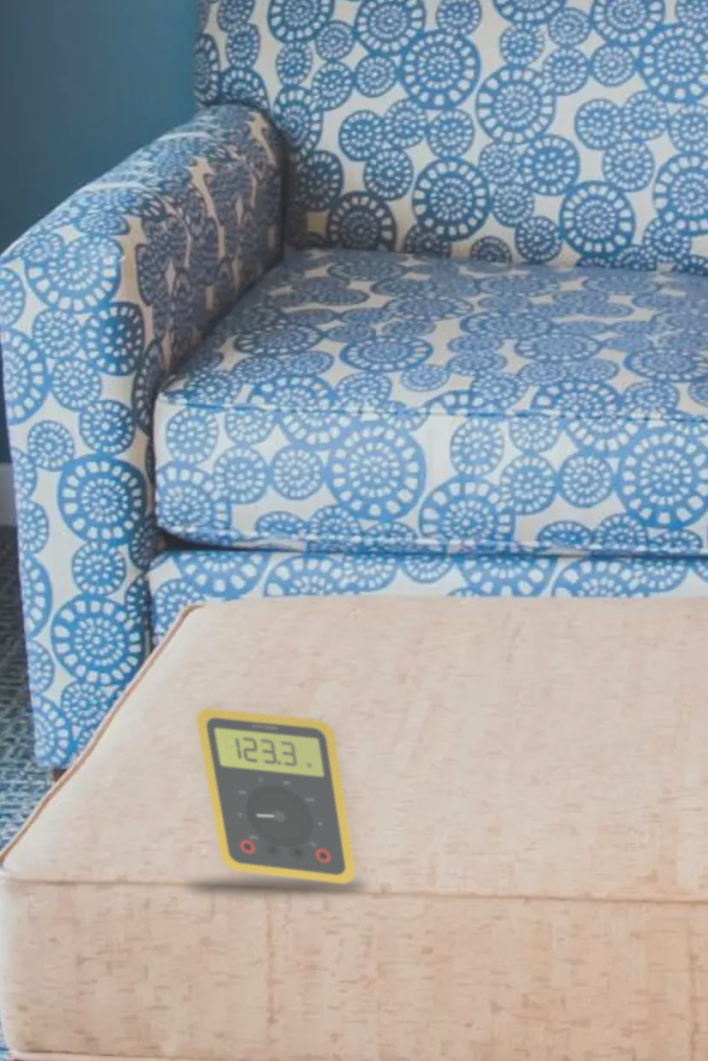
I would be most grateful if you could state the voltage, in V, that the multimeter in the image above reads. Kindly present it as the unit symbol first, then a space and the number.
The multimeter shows V 123.3
